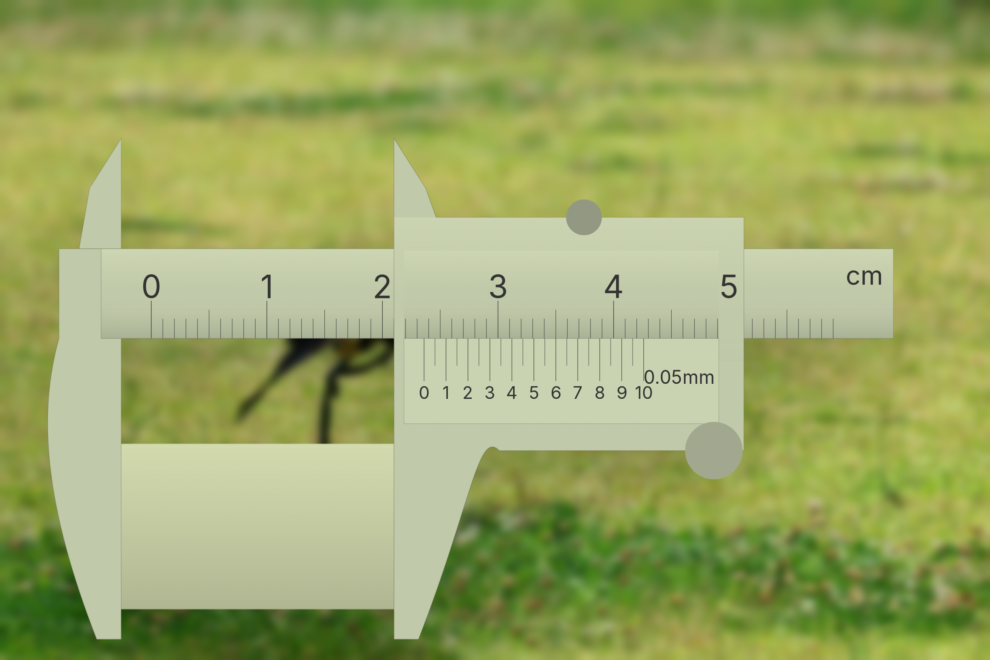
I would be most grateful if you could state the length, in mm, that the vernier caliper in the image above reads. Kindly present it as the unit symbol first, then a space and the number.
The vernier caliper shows mm 23.6
